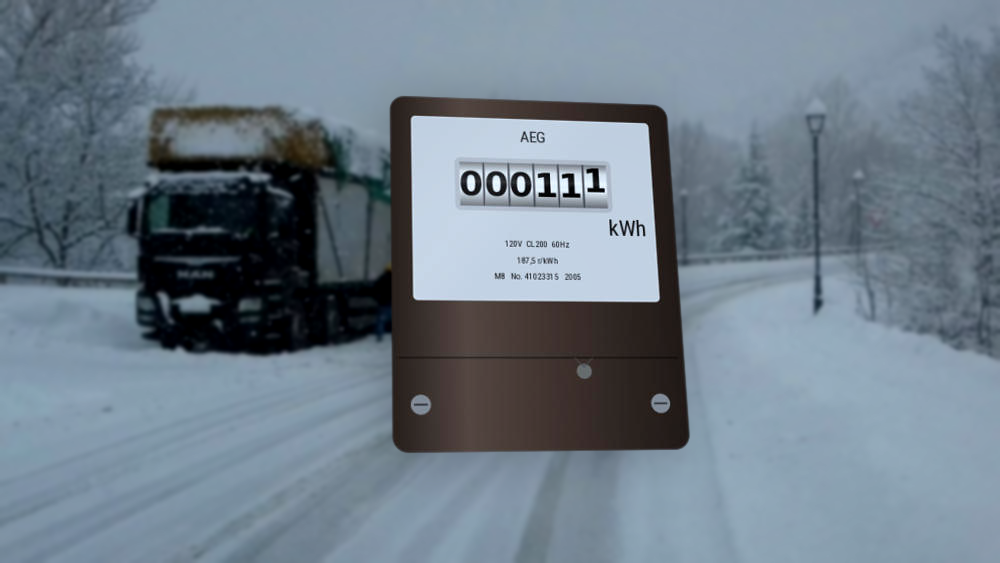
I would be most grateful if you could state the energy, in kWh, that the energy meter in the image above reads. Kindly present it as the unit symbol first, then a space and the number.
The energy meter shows kWh 111
